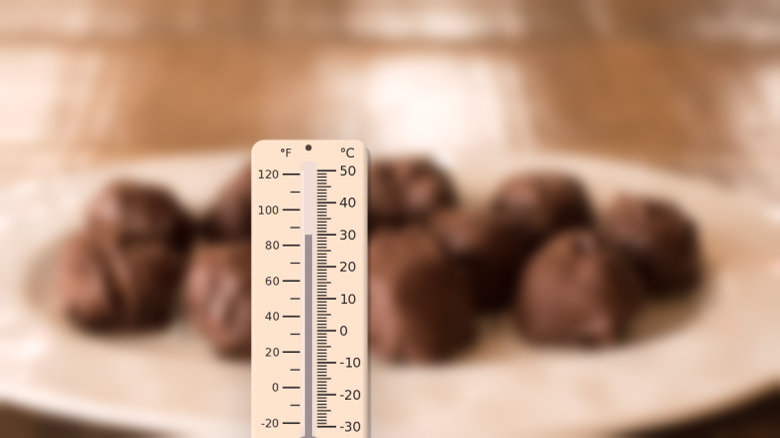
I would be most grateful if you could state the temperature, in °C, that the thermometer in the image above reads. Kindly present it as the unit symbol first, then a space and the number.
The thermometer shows °C 30
